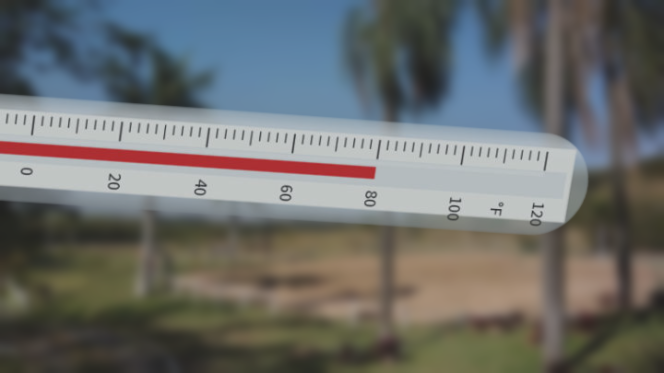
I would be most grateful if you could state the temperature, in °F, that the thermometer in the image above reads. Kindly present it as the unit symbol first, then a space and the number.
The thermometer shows °F 80
